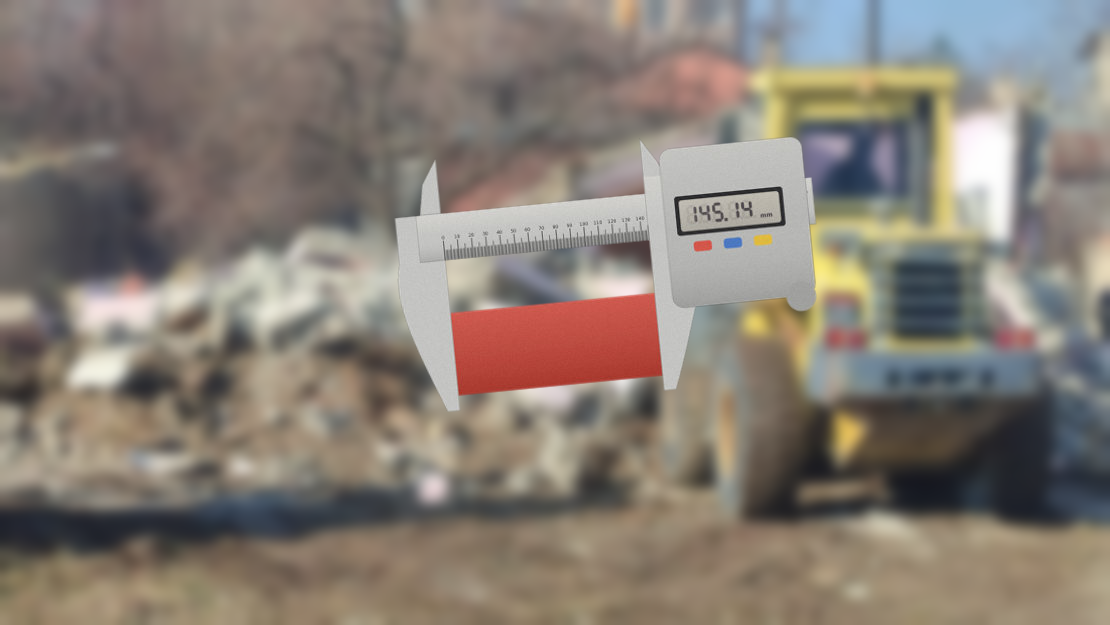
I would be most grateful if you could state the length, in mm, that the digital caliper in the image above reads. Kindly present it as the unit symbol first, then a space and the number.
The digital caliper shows mm 145.14
